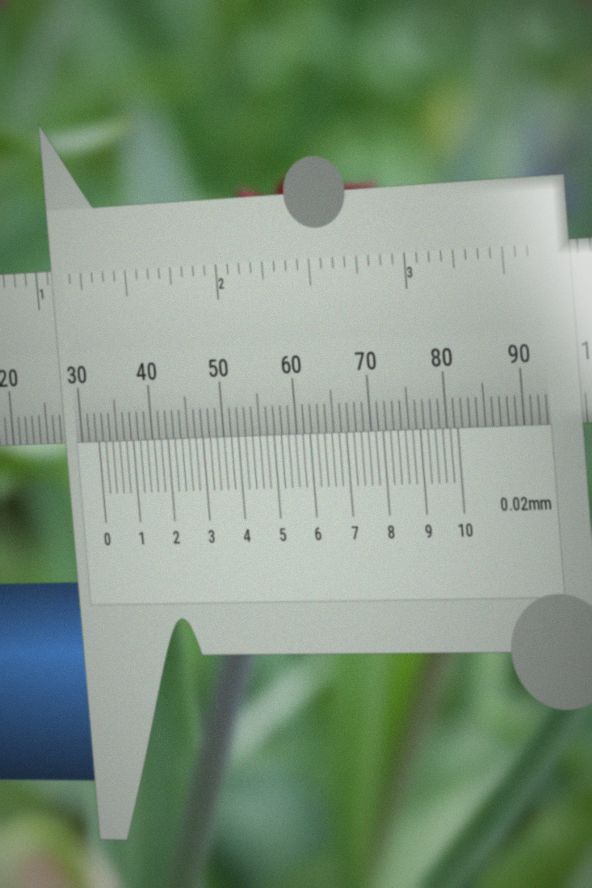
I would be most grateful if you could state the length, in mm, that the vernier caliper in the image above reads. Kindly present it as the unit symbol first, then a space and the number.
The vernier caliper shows mm 32.4
